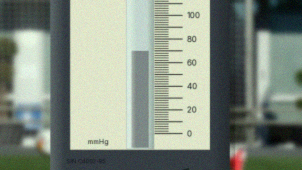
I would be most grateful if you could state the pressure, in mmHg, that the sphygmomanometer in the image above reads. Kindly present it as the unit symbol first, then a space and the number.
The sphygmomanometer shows mmHg 70
